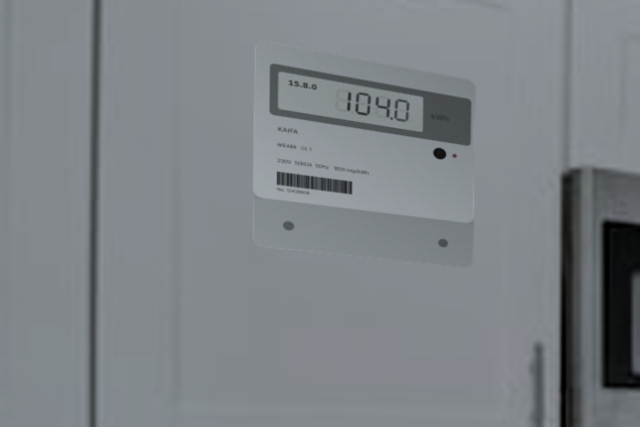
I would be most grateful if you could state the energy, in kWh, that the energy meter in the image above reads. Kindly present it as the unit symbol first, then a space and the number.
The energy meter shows kWh 104.0
